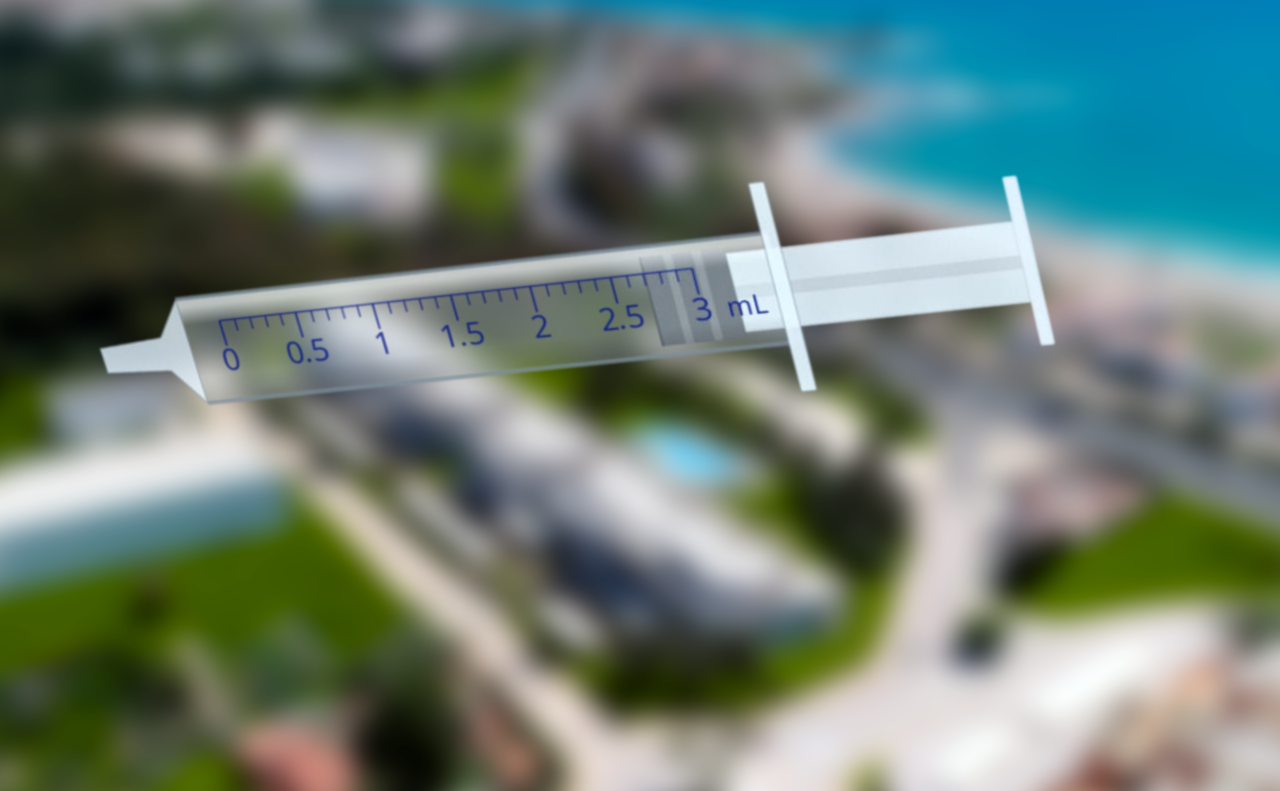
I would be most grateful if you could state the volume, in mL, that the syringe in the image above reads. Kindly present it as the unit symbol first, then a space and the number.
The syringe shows mL 2.7
